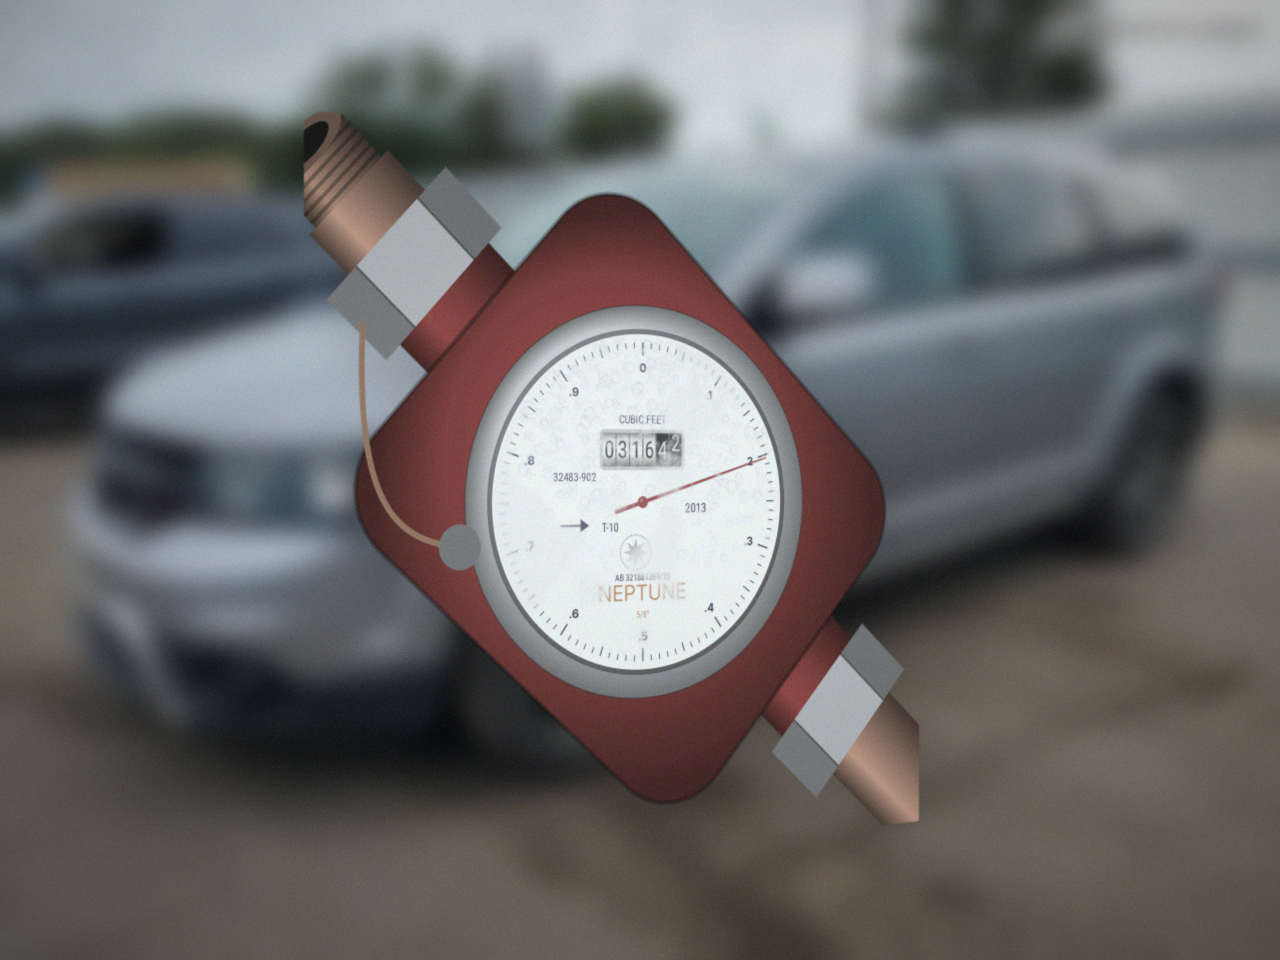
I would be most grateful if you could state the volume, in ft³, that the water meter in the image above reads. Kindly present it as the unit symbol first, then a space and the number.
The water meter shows ft³ 31642.20
